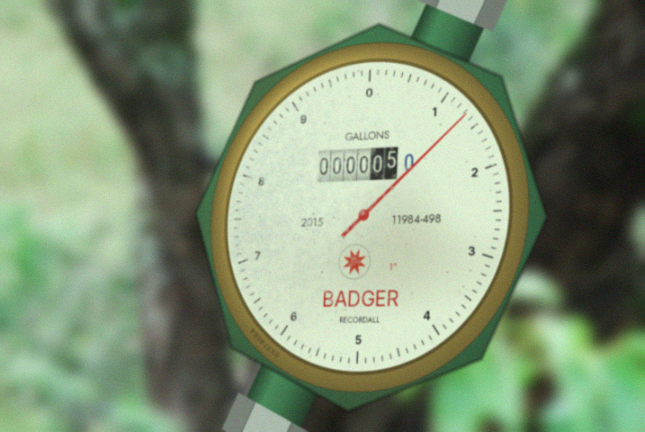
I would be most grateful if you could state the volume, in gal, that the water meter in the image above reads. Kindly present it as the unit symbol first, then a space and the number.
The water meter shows gal 51.3
